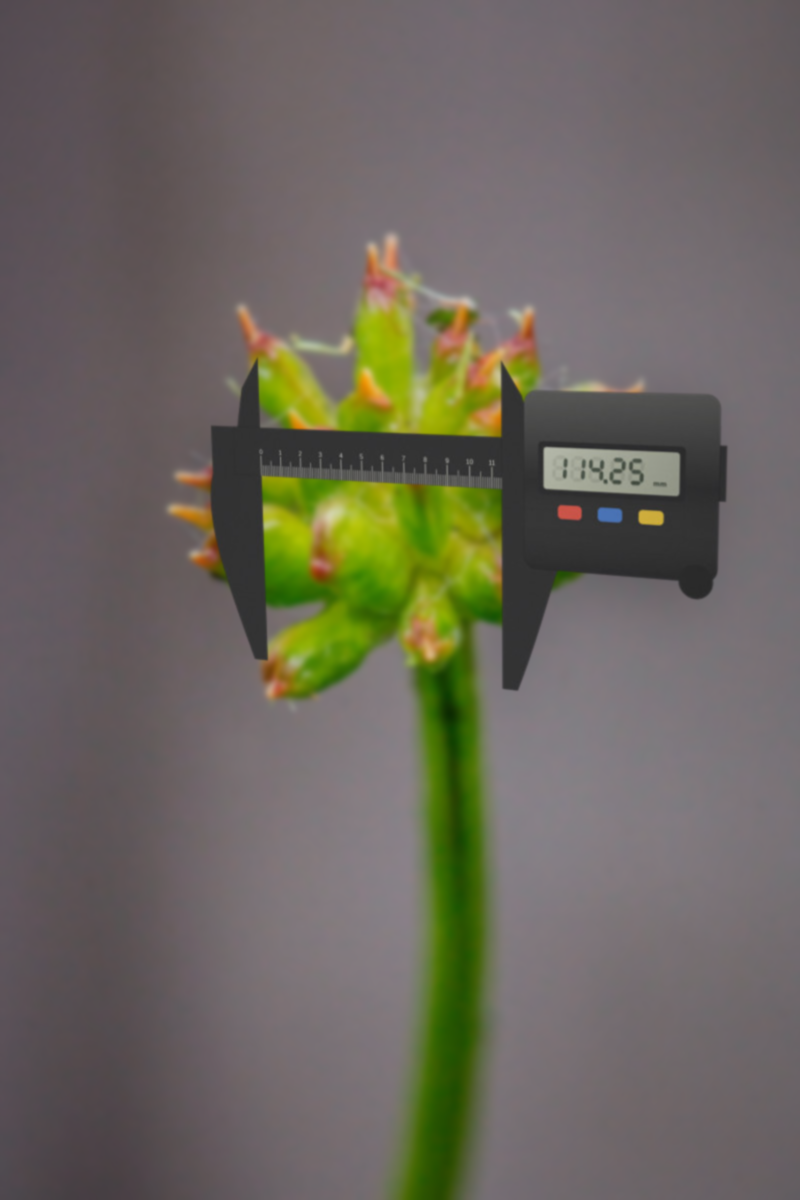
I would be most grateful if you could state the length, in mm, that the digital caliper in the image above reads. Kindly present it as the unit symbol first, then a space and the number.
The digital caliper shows mm 114.25
